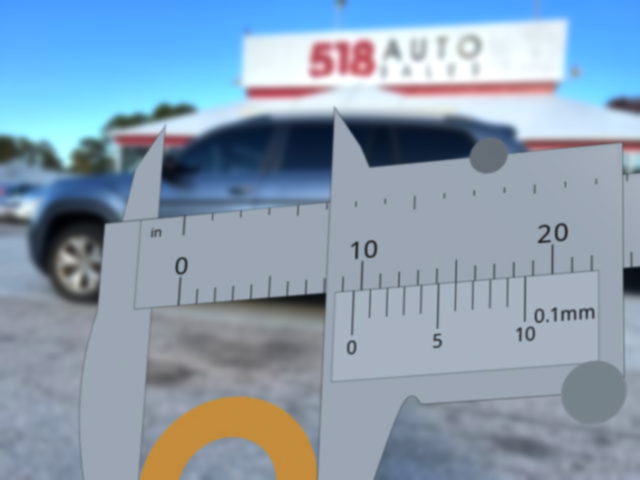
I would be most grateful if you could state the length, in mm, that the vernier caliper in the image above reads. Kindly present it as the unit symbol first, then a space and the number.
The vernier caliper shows mm 9.6
